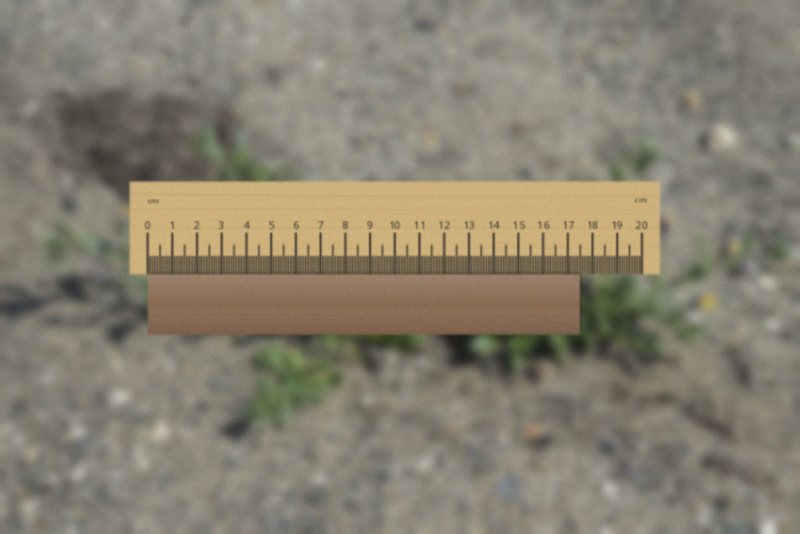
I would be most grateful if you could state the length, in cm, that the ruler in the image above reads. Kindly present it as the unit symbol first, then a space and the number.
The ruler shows cm 17.5
